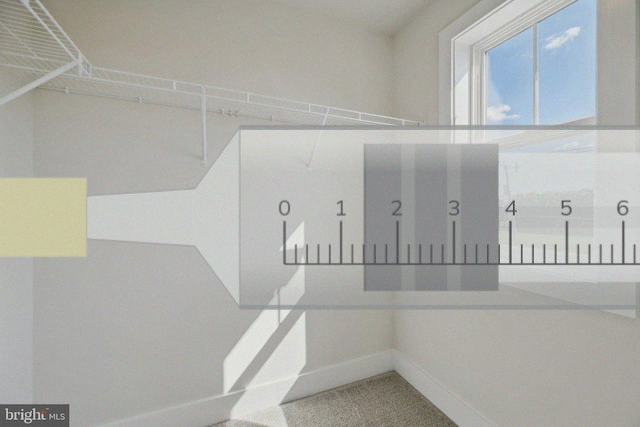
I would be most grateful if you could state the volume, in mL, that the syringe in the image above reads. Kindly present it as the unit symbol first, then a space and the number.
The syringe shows mL 1.4
